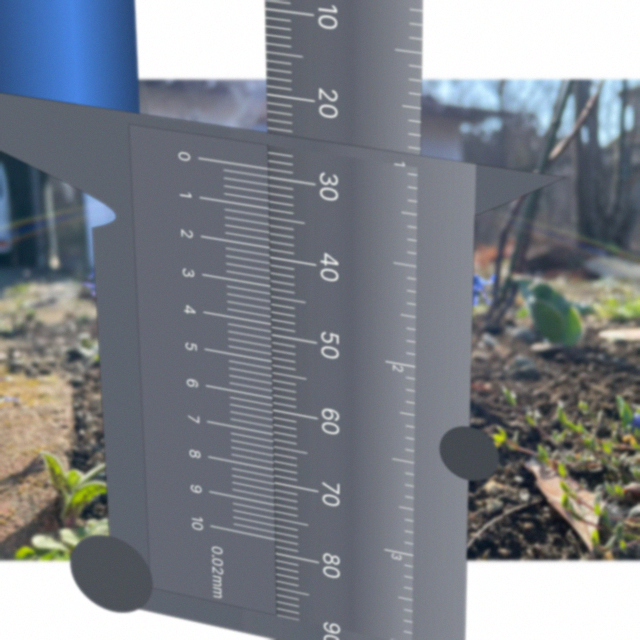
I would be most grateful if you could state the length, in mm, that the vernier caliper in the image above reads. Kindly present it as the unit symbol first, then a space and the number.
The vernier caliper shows mm 29.0
